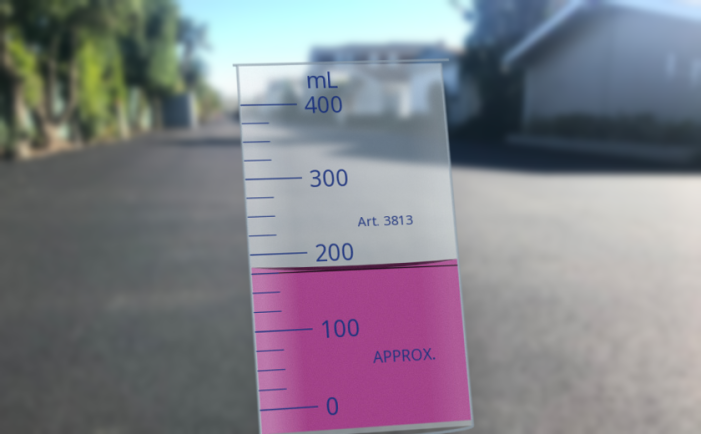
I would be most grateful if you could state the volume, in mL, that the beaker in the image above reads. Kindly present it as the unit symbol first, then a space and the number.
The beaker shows mL 175
